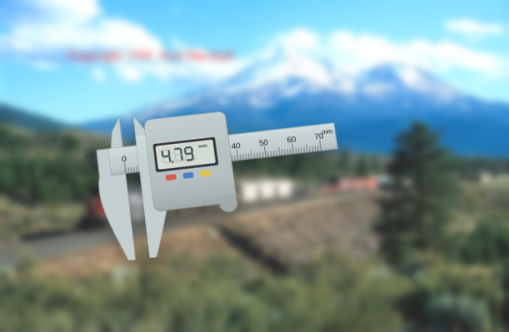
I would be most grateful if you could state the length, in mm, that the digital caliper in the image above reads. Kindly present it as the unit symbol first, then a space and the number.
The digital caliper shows mm 4.79
